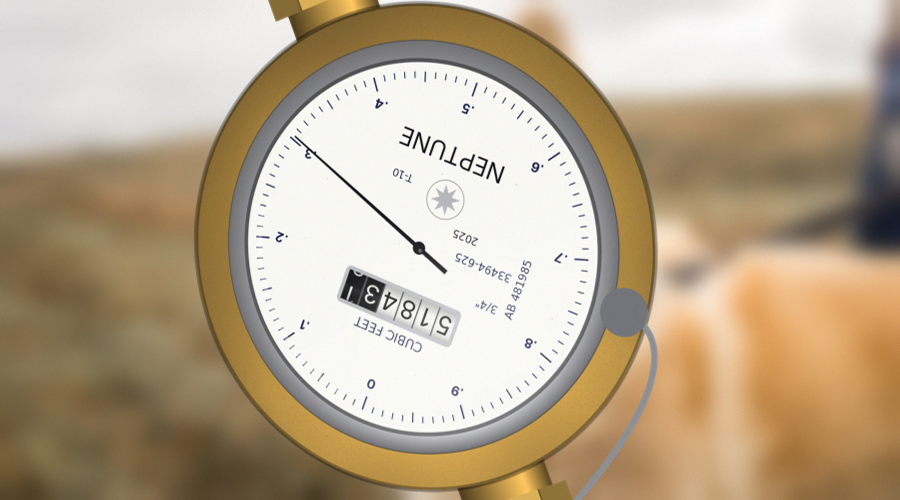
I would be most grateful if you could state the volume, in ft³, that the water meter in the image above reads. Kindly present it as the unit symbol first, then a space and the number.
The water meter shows ft³ 518431.30
